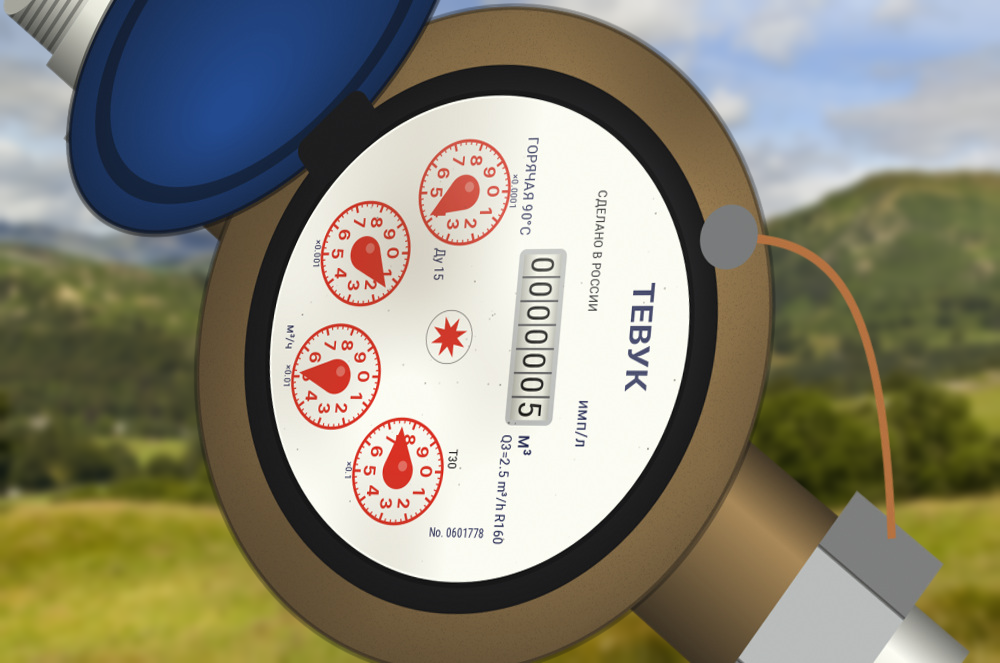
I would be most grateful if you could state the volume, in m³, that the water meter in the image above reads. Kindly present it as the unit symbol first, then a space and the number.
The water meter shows m³ 5.7514
